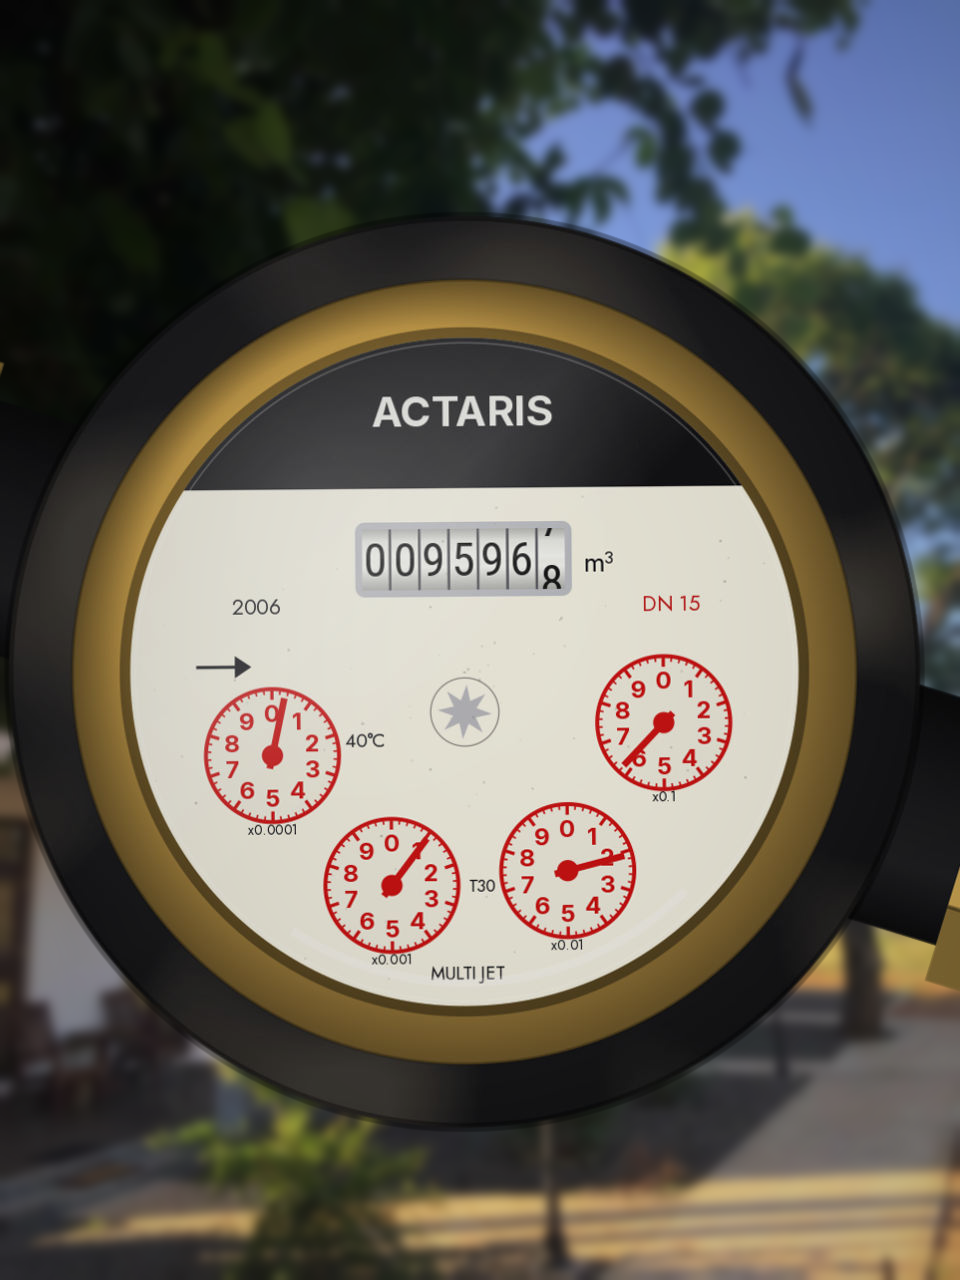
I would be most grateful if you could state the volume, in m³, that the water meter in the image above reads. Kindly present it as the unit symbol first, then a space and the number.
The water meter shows m³ 95967.6210
